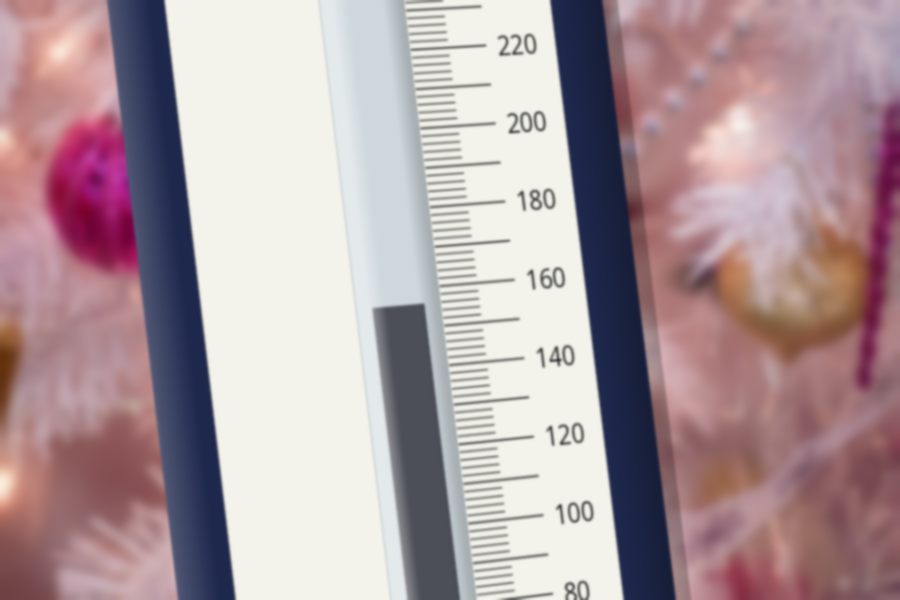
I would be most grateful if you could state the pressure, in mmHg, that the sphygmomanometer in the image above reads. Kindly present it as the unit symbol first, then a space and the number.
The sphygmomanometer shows mmHg 156
